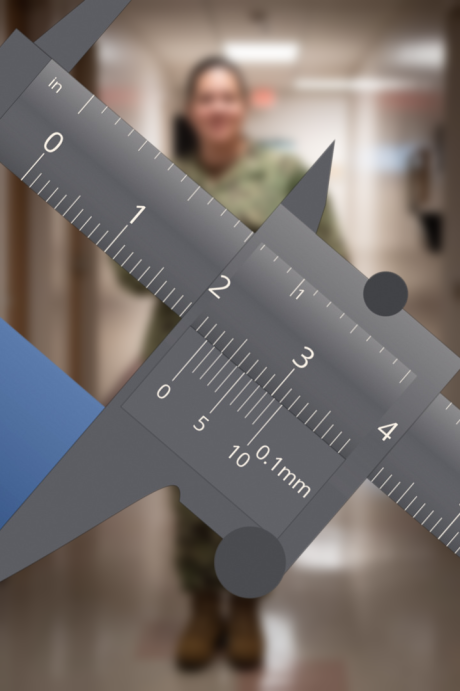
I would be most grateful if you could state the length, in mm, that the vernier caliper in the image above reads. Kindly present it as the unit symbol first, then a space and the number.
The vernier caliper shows mm 22.3
